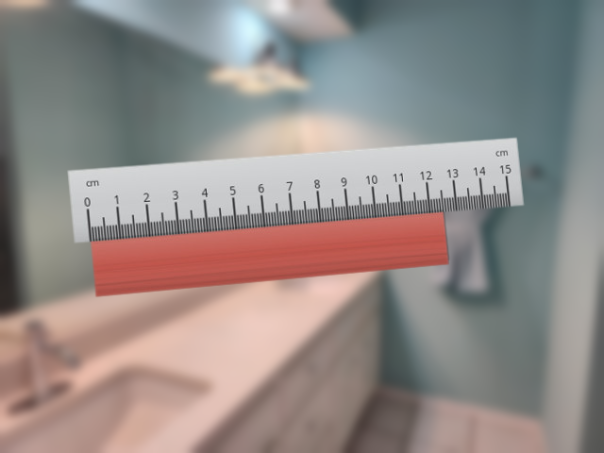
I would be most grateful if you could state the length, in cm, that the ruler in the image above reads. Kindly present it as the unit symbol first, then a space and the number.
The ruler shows cm 12.5
